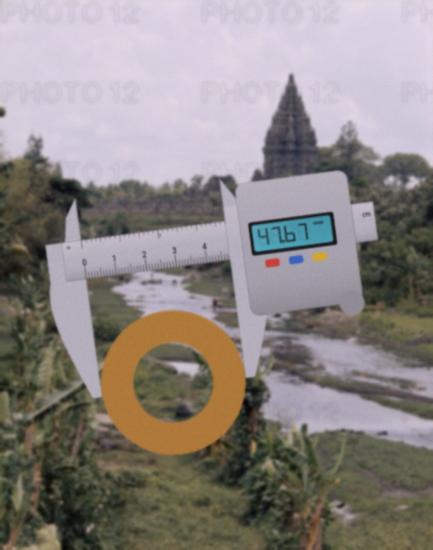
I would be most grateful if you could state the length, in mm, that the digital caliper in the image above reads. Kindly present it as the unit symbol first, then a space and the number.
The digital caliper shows mm 47.67
